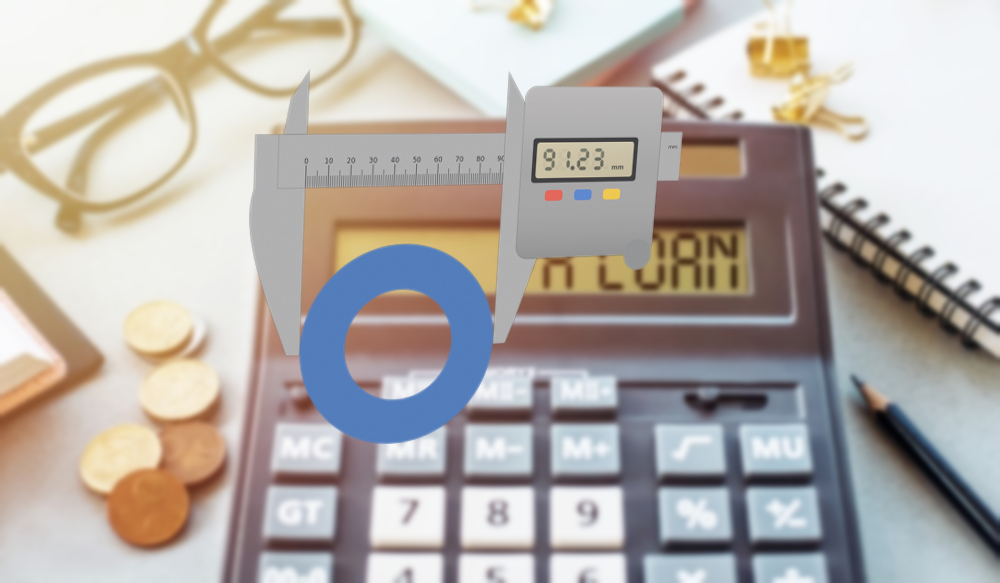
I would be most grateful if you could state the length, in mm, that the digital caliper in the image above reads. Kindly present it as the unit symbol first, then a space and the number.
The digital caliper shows mm 91.23
